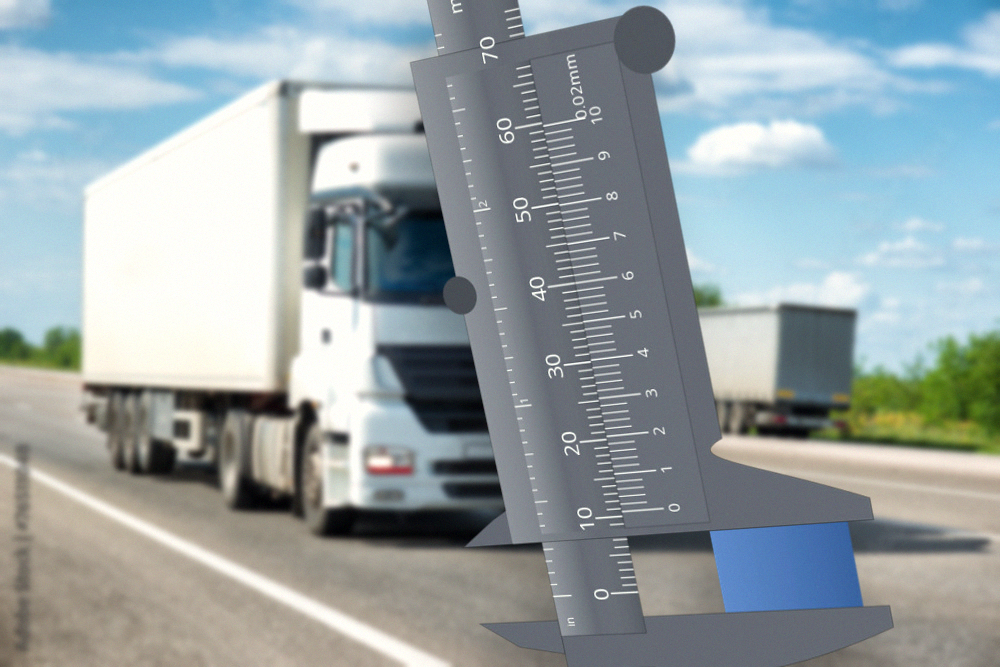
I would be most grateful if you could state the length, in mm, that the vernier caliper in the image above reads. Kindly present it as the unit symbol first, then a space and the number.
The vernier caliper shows mm 10.6
